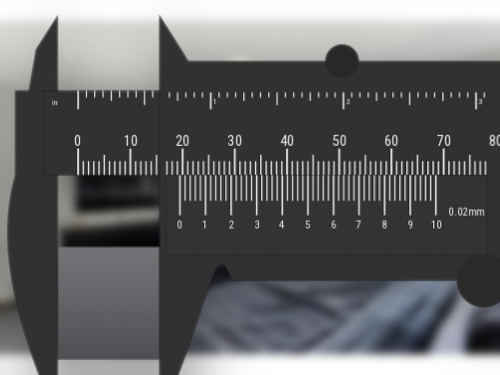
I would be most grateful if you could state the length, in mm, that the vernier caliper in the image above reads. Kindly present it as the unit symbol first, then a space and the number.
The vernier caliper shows mm 19.5
